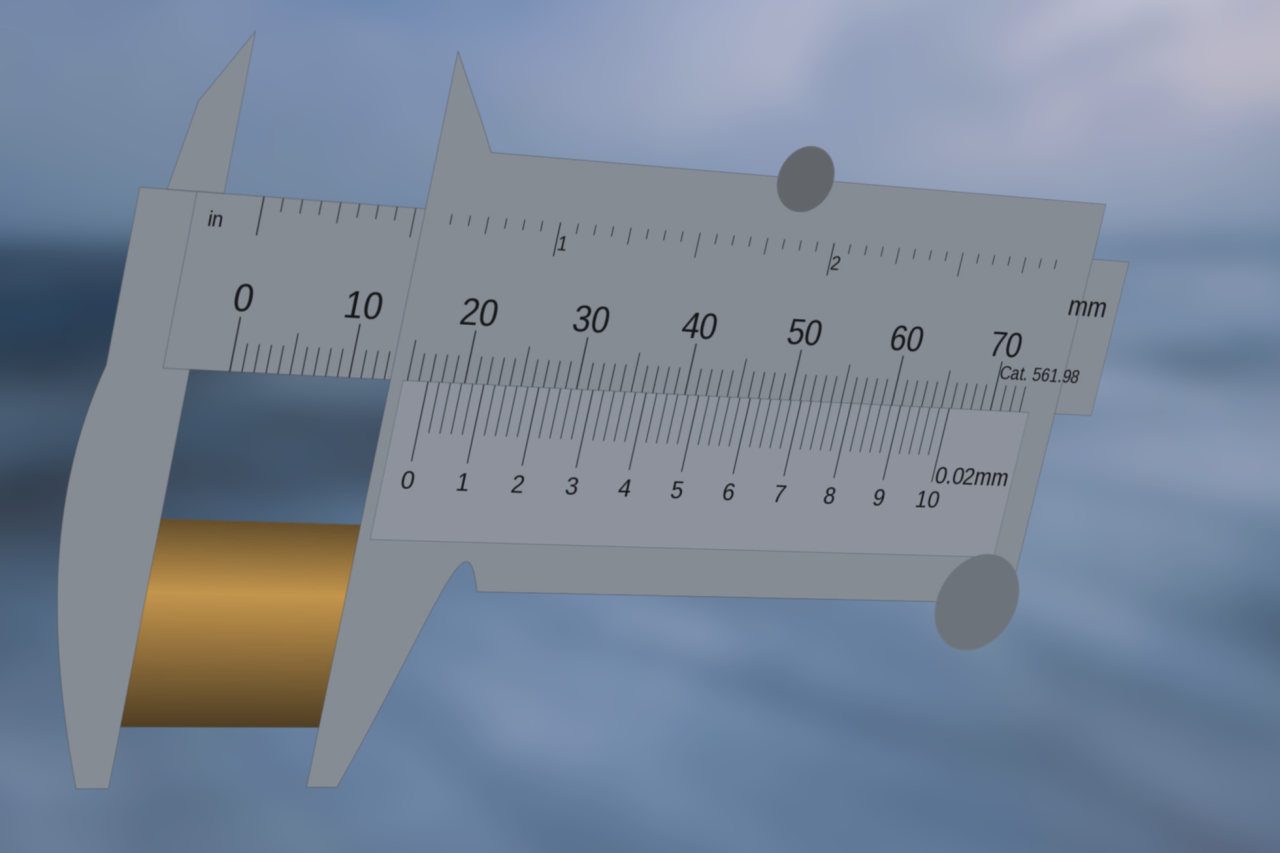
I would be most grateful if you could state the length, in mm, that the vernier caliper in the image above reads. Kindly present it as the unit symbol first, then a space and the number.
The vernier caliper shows mm 16.8
